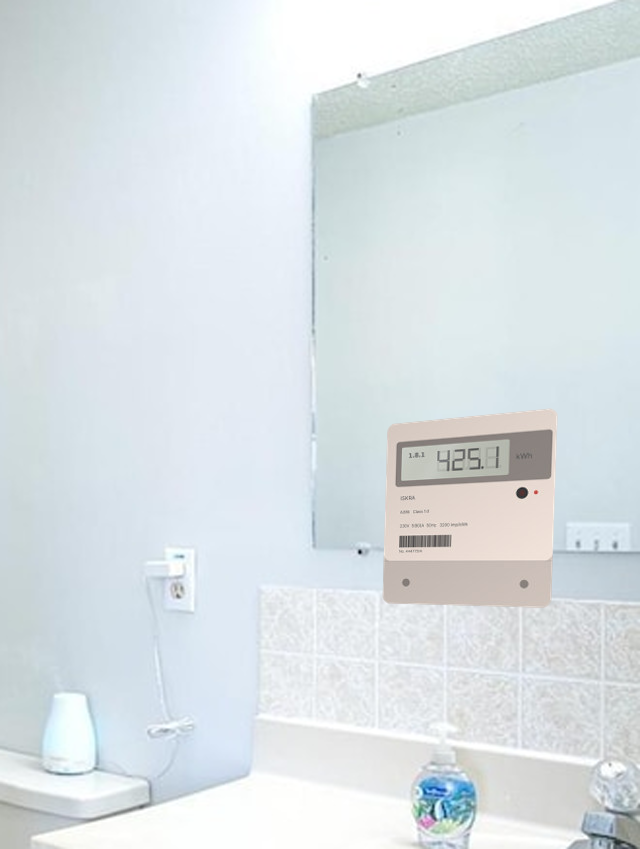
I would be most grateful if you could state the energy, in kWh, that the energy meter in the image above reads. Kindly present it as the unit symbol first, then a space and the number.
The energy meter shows kWh 425.1
